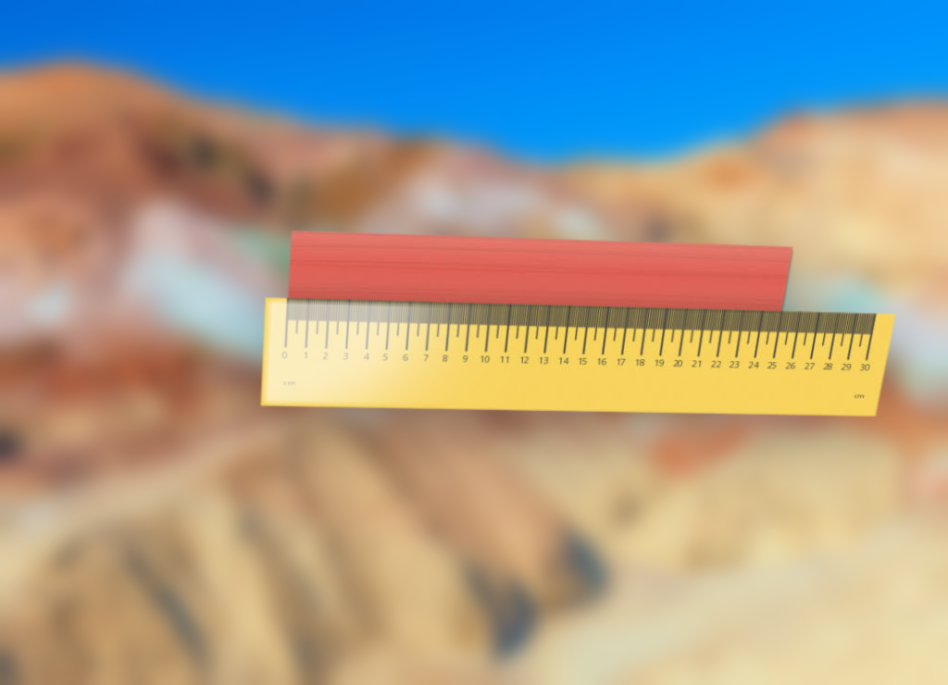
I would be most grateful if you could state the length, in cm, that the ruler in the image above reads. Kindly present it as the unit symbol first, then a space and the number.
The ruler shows cm 25
